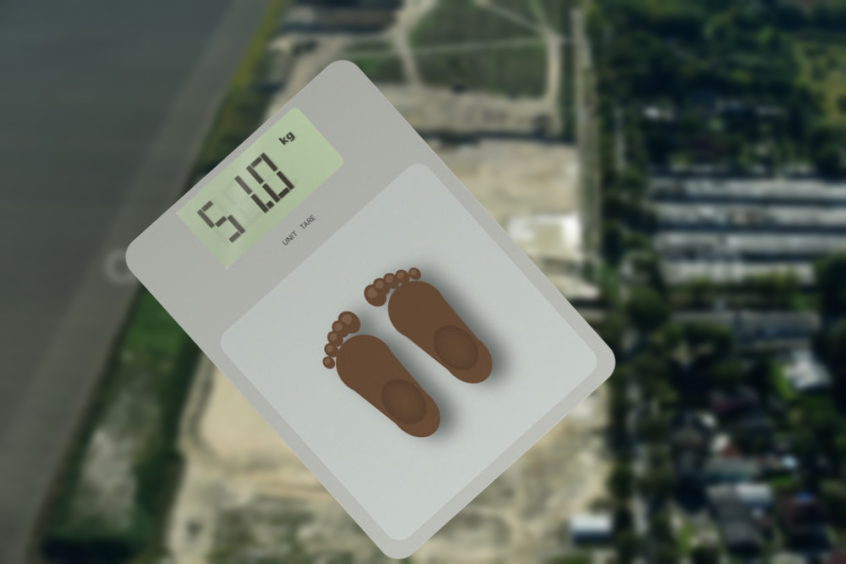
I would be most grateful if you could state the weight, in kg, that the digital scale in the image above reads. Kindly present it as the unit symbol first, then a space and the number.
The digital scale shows kg 51.0
